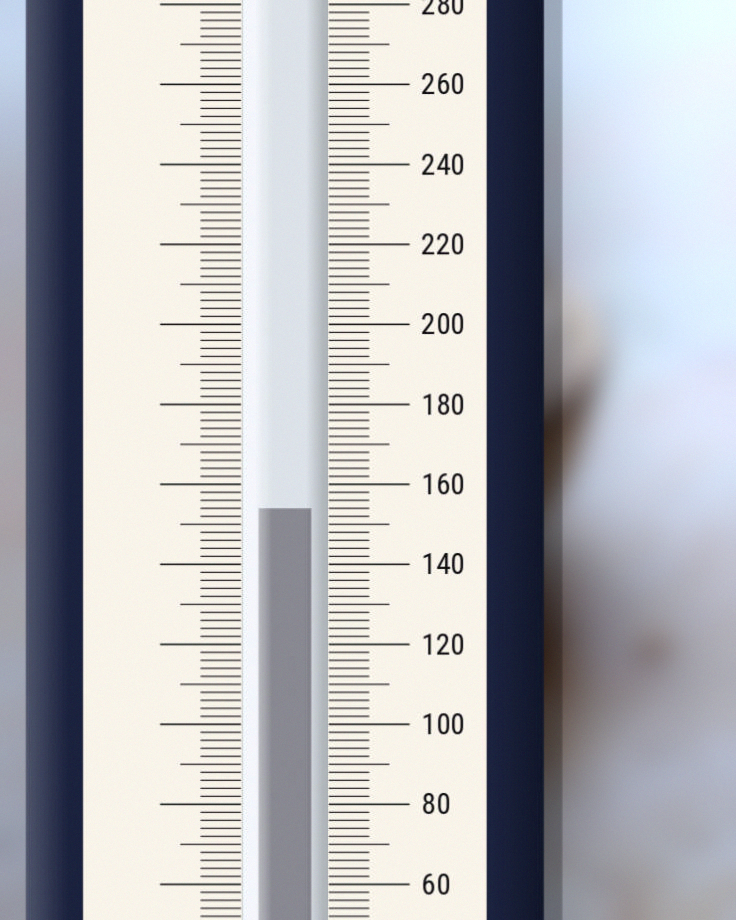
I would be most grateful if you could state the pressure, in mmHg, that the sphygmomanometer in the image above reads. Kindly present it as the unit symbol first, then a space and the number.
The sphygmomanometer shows mmHg 154
